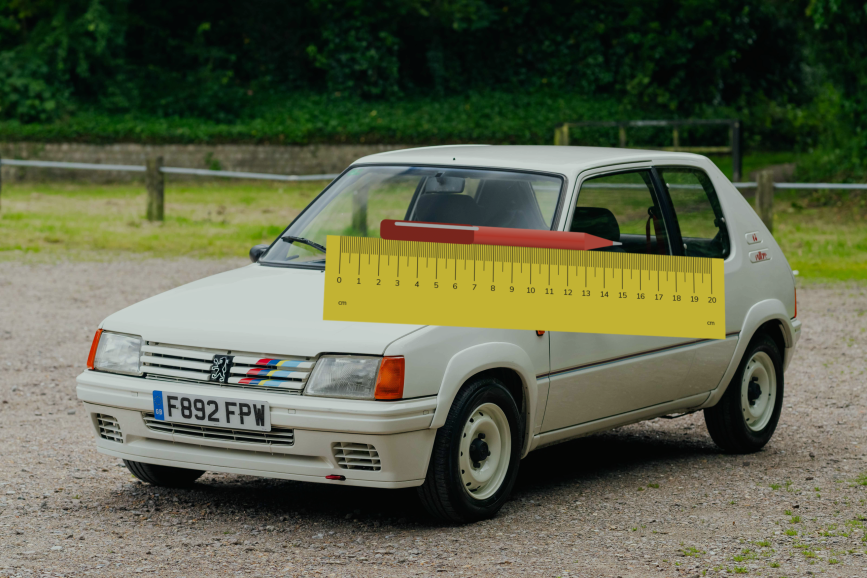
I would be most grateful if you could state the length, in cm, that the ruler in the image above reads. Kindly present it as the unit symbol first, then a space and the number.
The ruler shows cm 13
